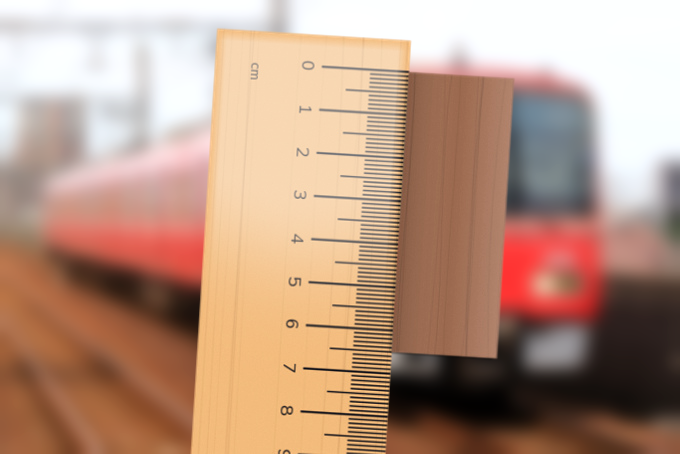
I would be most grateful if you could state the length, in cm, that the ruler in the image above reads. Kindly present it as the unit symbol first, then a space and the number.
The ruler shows cm 6.5
